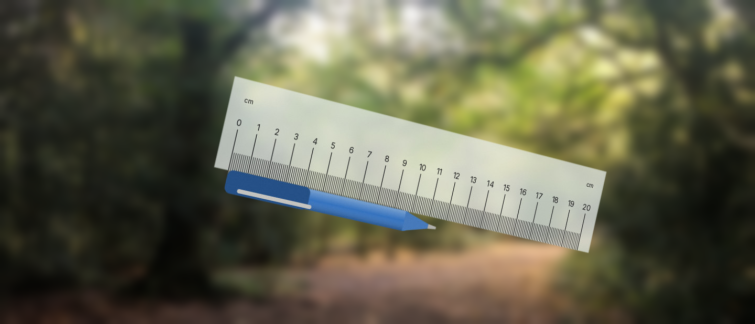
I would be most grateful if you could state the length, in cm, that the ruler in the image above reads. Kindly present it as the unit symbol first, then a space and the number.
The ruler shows cm 11.5
